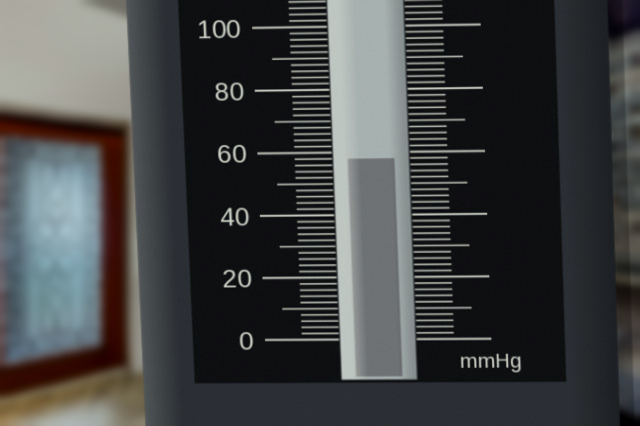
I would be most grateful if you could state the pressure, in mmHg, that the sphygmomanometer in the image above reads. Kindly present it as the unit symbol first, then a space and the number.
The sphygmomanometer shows mmHg 58
